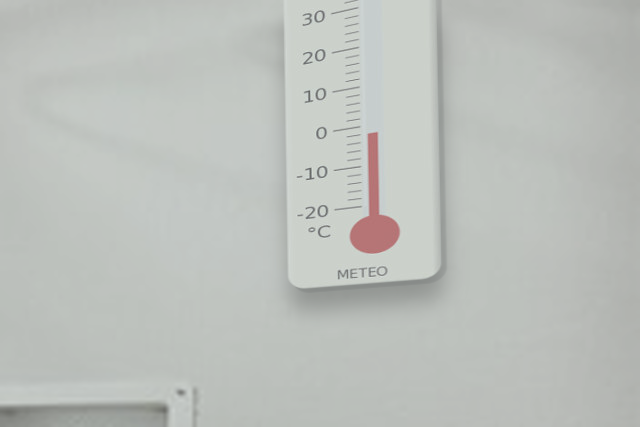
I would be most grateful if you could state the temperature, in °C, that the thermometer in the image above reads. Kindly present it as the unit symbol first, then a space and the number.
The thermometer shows °C -2
